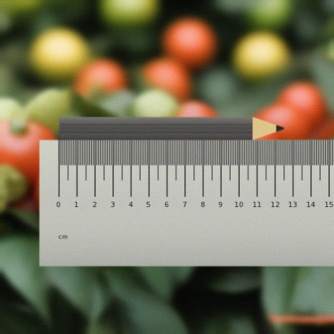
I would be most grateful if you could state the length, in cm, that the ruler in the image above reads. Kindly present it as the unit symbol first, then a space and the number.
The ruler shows cm 12.5
